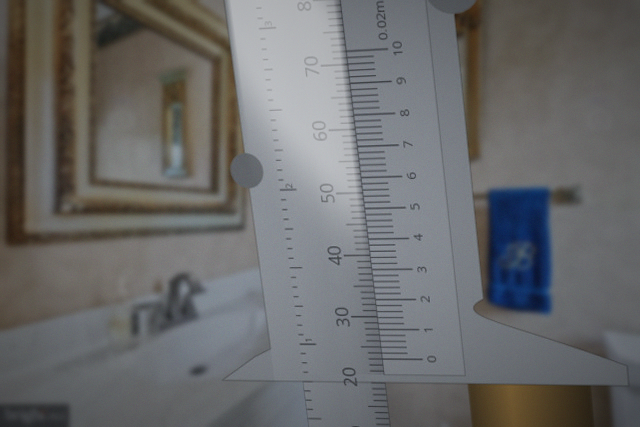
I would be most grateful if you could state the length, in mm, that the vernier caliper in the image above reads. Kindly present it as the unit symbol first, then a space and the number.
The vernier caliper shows mm 23.0
